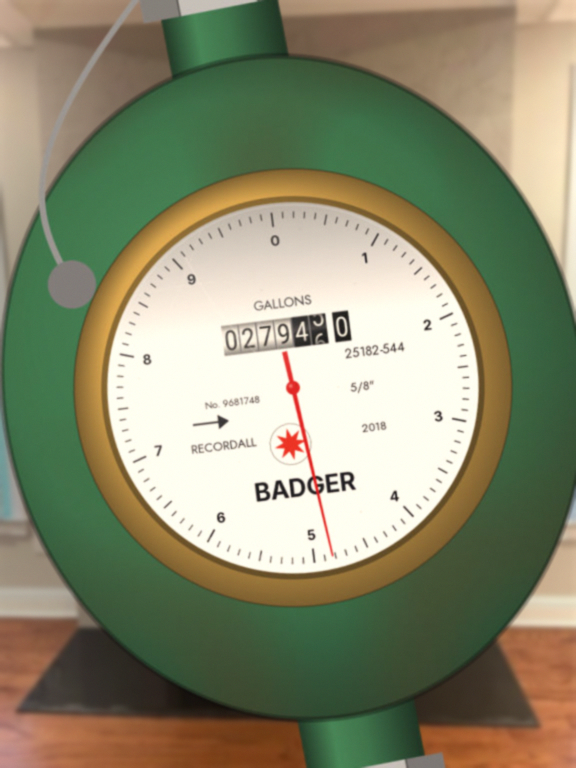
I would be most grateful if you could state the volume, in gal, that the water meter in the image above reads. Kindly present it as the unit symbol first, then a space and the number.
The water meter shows gal 279454.8
